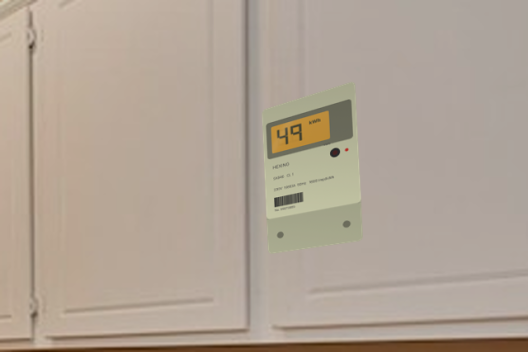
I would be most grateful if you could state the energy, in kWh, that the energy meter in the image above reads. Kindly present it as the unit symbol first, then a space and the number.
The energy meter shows kWh 49
